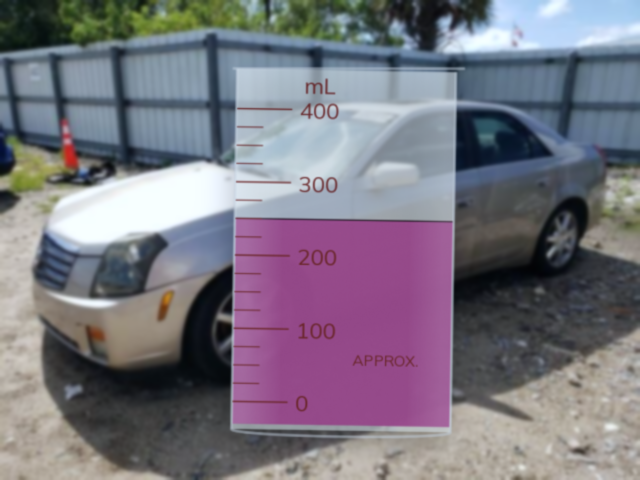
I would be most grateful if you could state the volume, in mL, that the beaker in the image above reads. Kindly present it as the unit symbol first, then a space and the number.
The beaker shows mL 250
